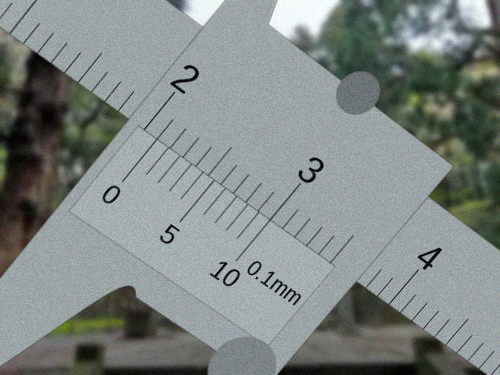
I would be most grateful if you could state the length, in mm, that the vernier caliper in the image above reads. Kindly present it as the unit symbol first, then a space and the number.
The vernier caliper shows mm 21.0
